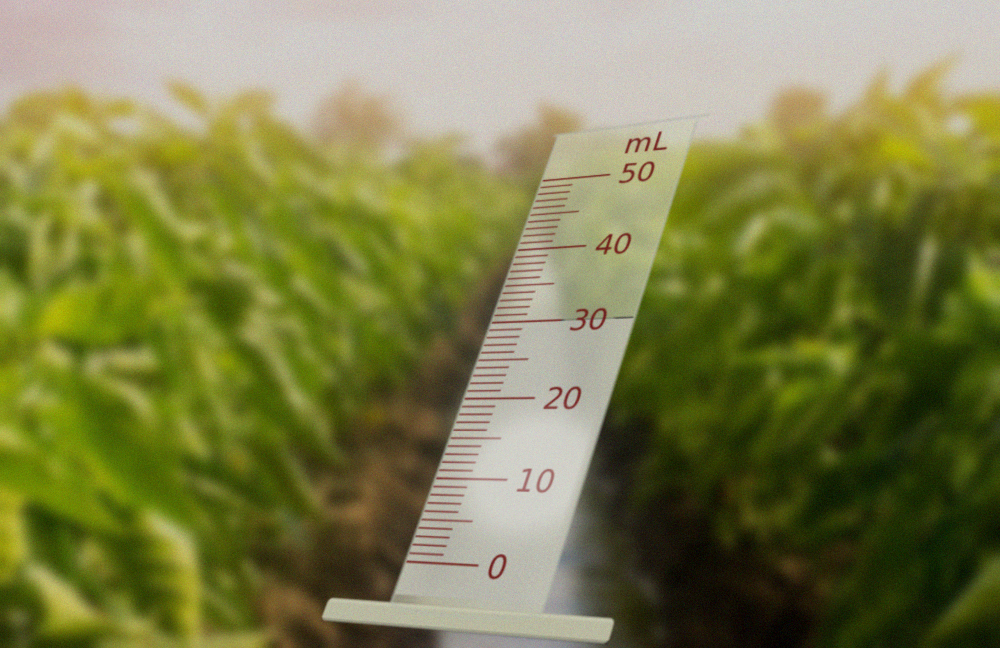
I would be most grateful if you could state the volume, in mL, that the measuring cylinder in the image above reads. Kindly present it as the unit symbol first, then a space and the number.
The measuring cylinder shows mL 30
